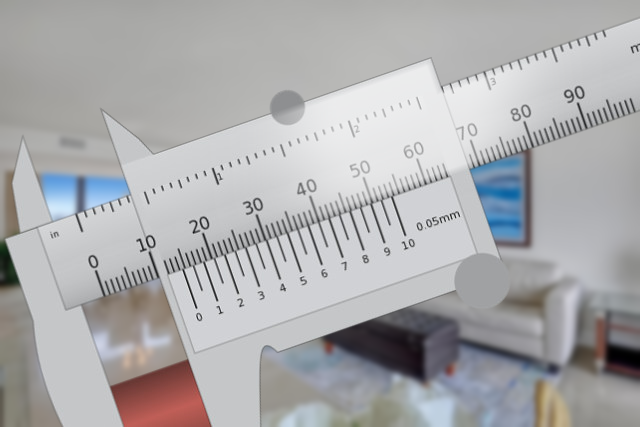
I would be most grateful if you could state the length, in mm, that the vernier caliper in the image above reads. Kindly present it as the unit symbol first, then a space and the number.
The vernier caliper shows mm 14.6
